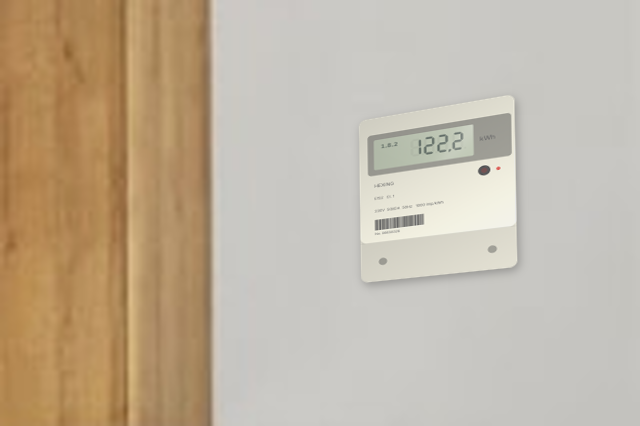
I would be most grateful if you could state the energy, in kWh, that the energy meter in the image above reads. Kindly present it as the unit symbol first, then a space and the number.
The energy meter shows kWh 122.2
